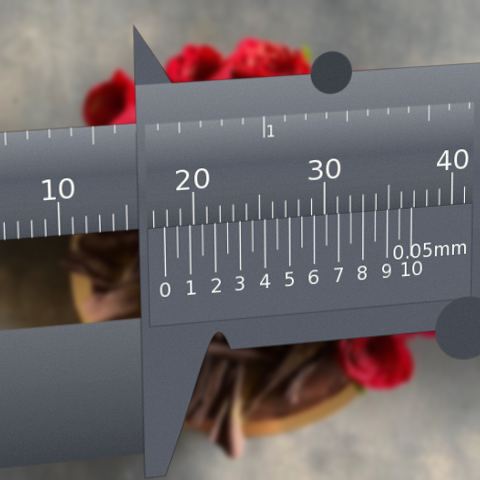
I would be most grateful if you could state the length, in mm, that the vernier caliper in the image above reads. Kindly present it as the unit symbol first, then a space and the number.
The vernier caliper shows mm 17.8
